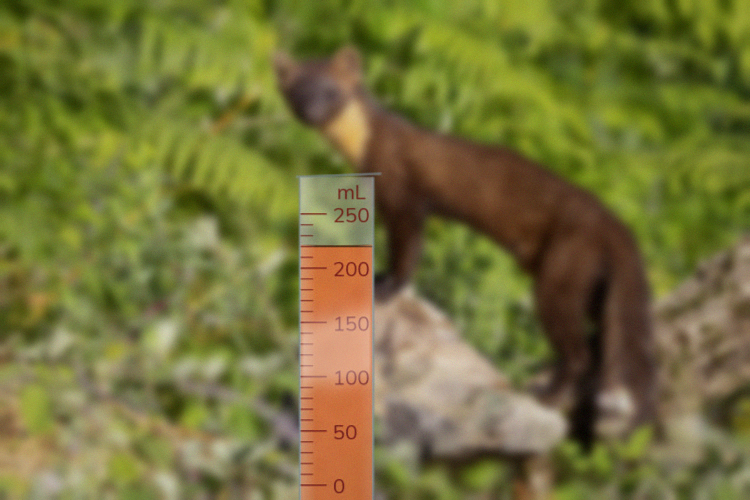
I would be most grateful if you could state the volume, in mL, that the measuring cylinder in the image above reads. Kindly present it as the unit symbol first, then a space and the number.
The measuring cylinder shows mL 220
